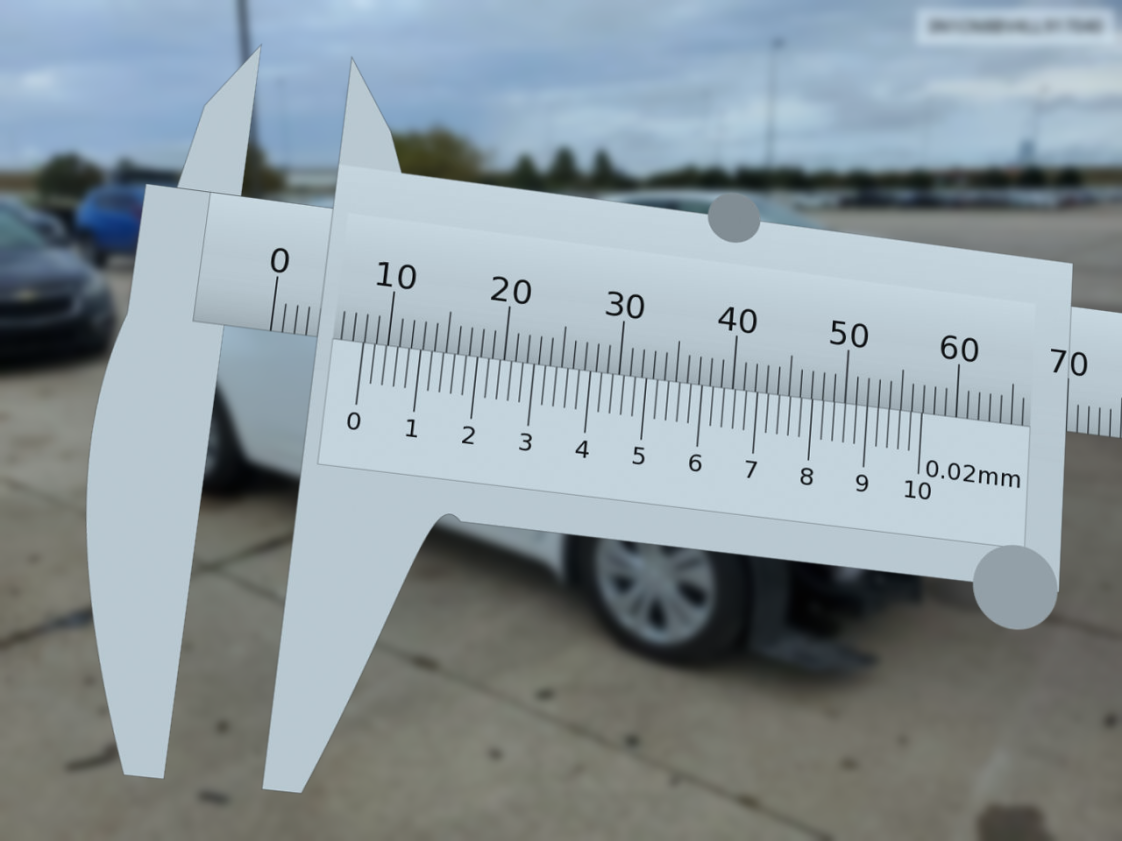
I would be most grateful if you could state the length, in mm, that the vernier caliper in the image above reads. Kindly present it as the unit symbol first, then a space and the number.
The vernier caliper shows mm 7.9
